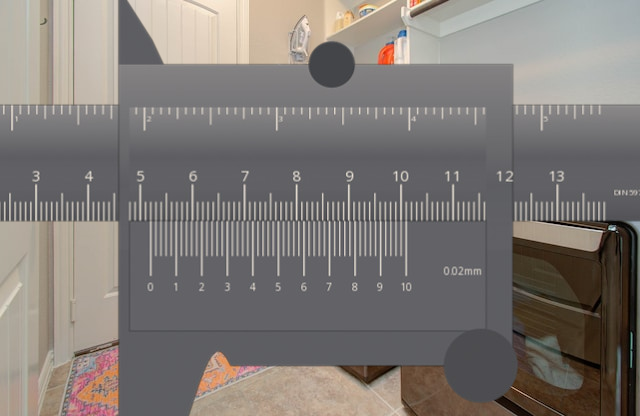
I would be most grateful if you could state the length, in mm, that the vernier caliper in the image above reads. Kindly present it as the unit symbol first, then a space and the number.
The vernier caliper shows mm 52.0
